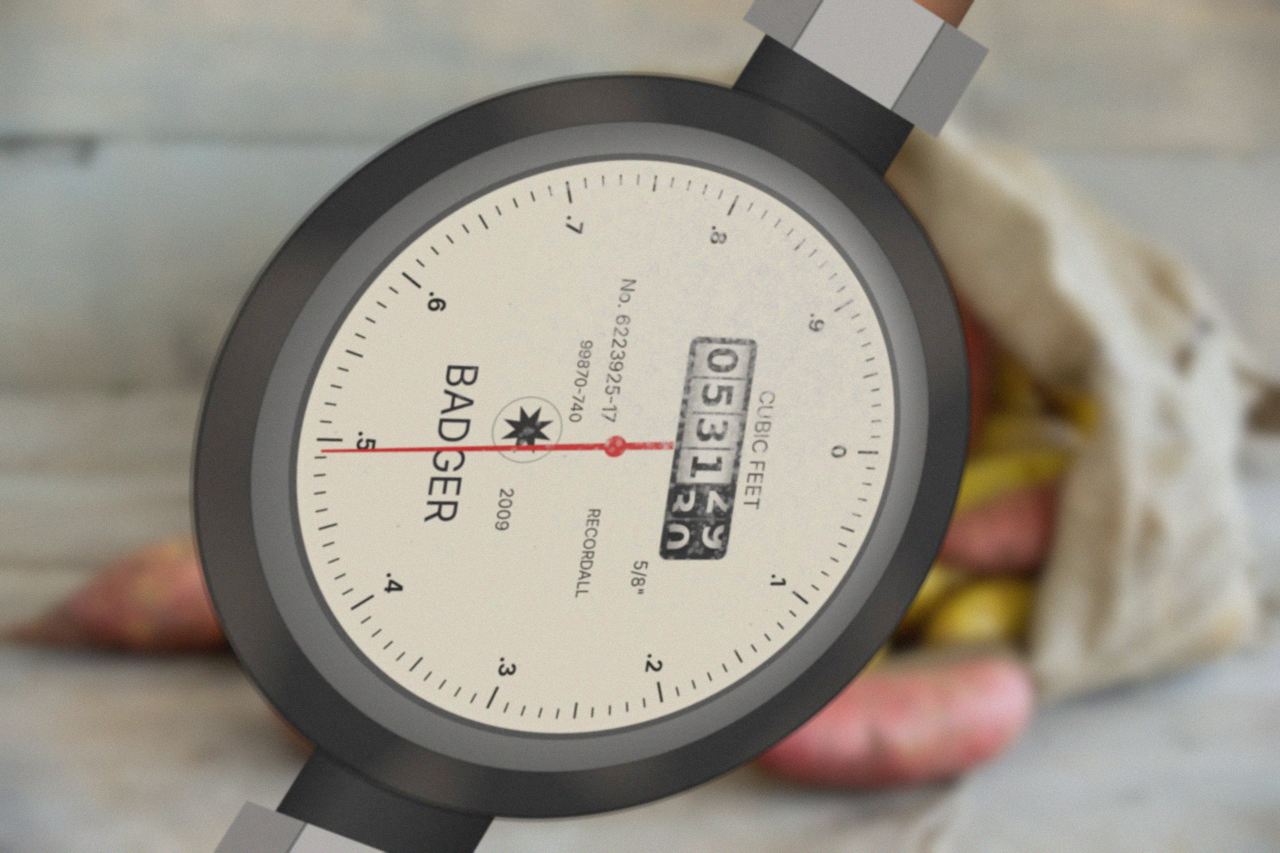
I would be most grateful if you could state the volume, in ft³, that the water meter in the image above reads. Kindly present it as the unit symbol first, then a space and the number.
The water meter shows ft³ 53129.49
